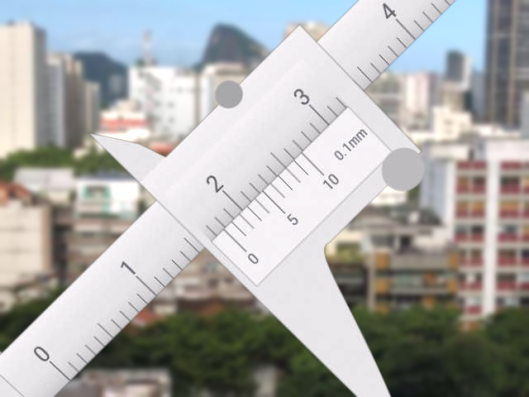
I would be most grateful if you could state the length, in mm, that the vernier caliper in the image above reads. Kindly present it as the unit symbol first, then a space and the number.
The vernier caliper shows mm 17.8
